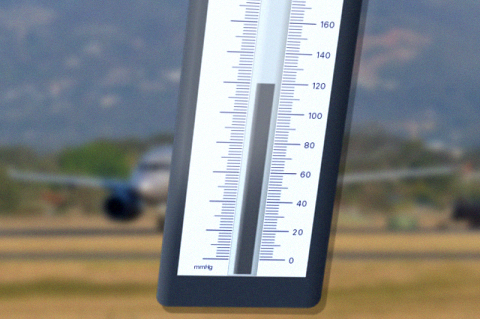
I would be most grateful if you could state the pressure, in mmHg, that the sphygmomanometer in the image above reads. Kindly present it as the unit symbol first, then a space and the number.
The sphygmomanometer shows mmHg 120
